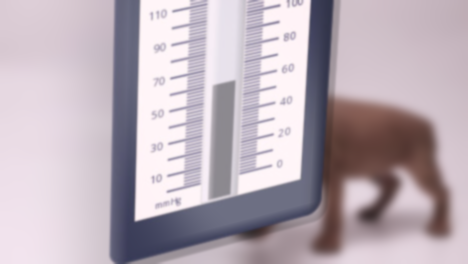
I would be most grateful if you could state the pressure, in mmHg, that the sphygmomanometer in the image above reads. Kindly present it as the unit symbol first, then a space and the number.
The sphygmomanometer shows mmHg 60
